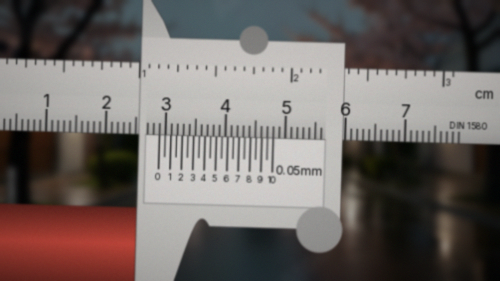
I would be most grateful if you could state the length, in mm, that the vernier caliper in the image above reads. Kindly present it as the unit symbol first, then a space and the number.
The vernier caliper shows mm 29.0
